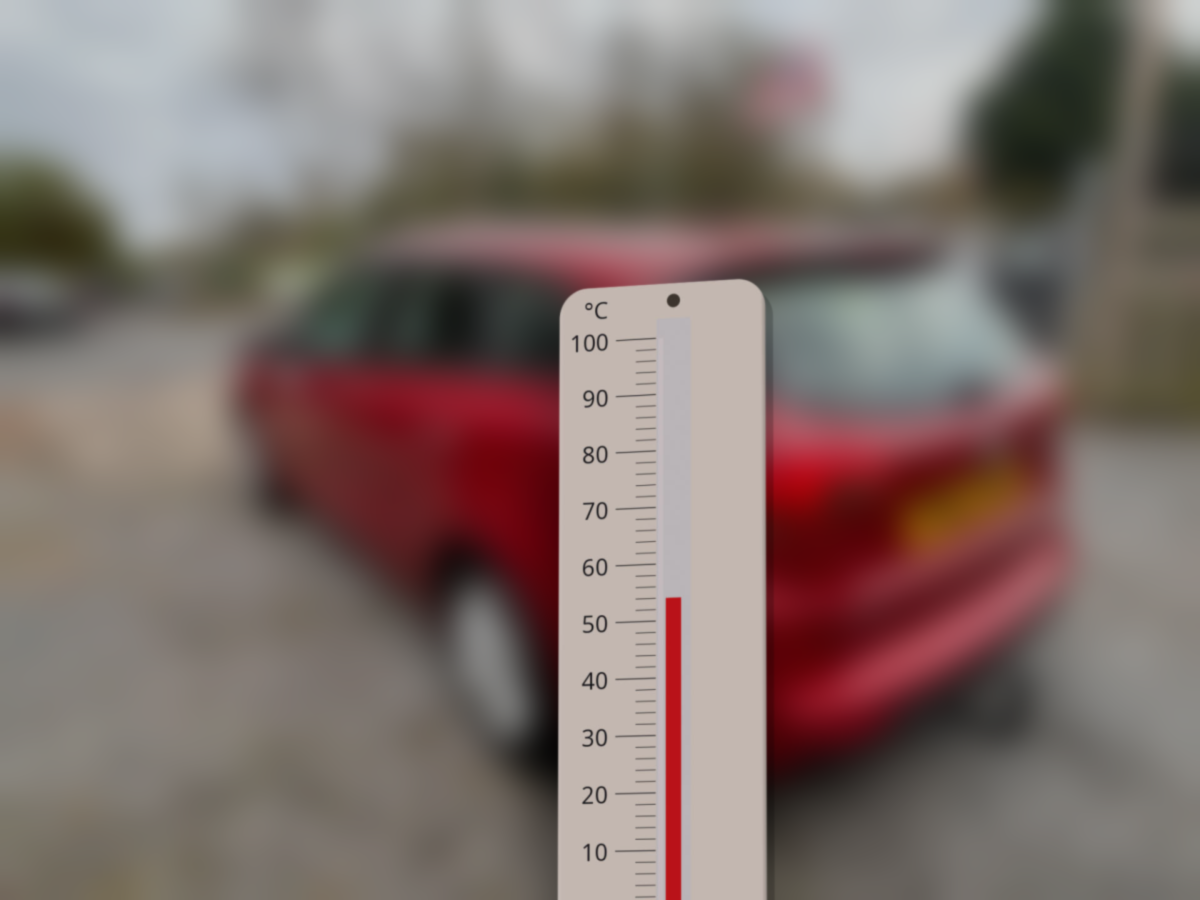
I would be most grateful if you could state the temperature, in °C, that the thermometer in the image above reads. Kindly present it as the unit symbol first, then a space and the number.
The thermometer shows °C 54
